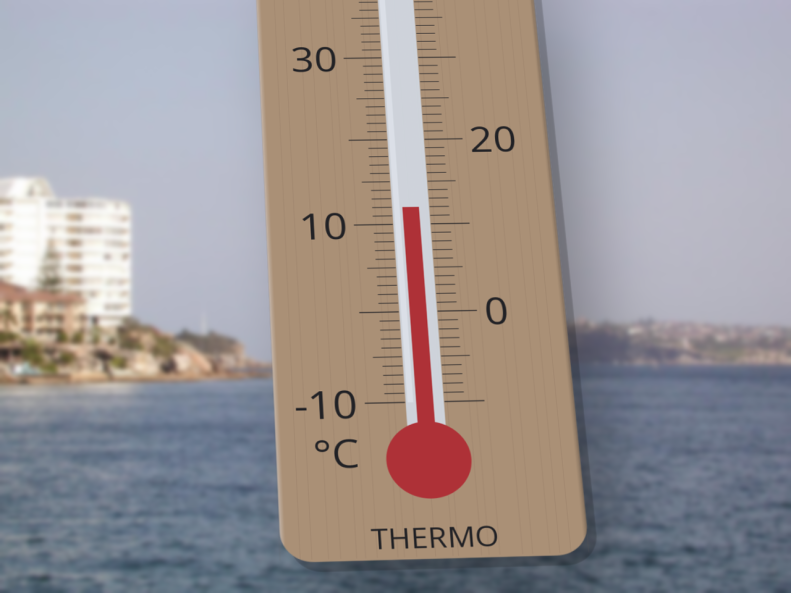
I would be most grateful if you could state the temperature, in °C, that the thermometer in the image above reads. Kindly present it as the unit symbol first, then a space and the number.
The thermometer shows °C 12
